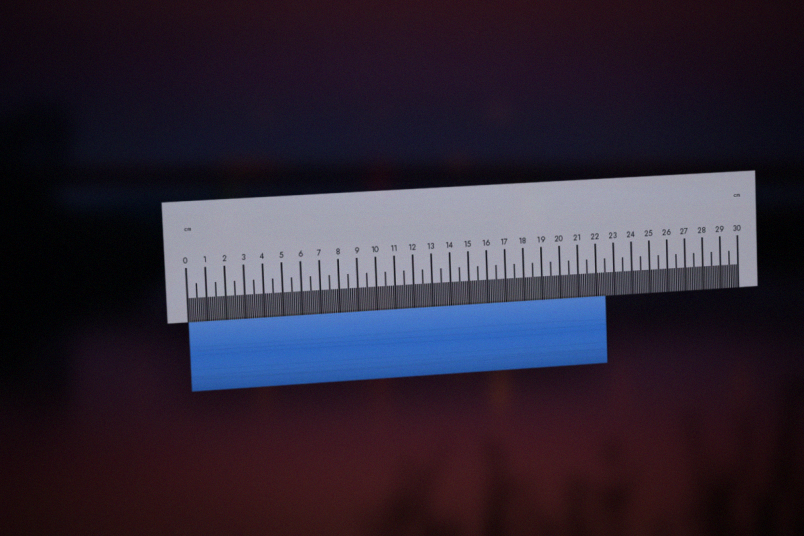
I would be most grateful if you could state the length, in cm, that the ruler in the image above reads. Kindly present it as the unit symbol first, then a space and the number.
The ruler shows cm 22.5
